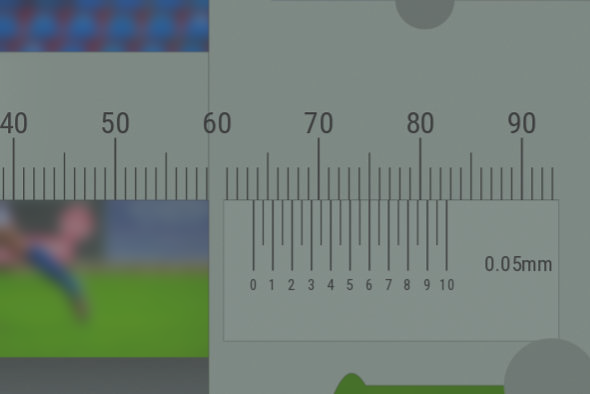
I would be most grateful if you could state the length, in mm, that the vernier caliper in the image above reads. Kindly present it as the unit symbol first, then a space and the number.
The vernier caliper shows mm 63.6
